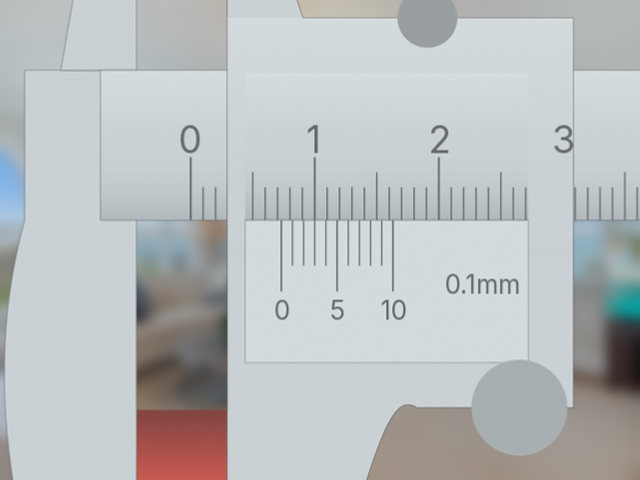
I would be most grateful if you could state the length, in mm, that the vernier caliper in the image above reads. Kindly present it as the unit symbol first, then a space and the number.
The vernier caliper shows mm 7.3
